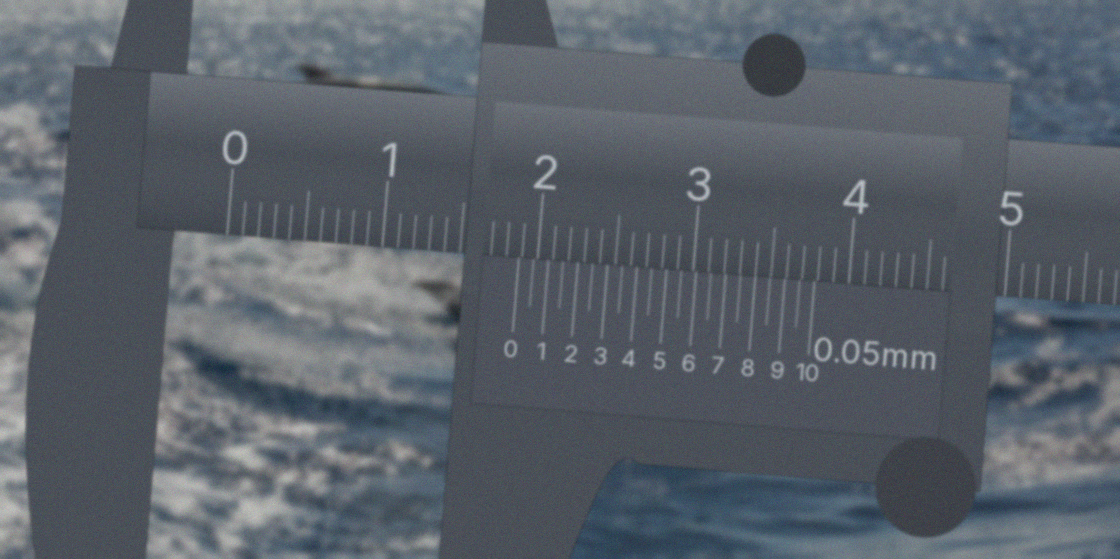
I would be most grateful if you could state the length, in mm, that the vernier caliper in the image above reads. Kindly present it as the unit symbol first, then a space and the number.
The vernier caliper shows mm 18.8
